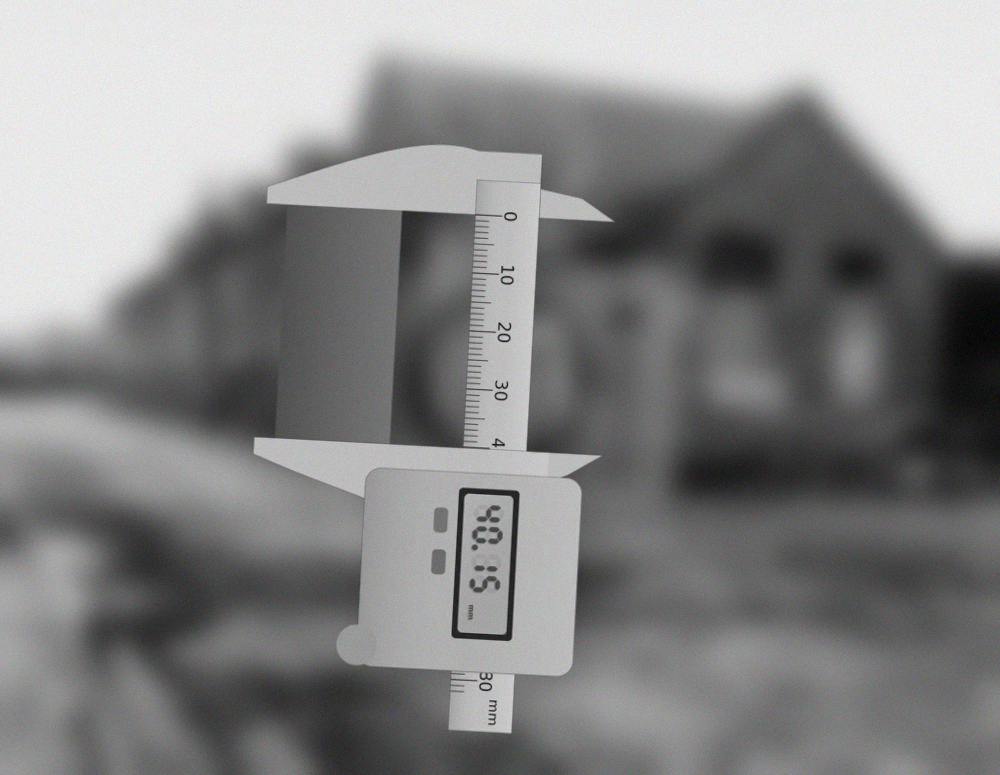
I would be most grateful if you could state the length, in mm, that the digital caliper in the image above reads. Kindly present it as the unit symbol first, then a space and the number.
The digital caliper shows mm 40.15
